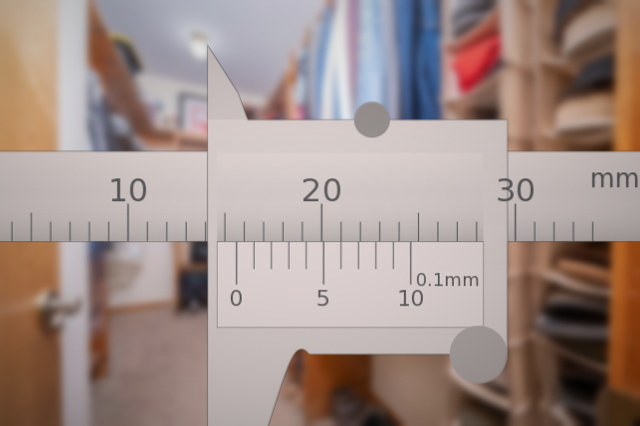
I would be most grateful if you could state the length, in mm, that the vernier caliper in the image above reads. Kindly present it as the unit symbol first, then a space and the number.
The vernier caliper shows mm 15.6
